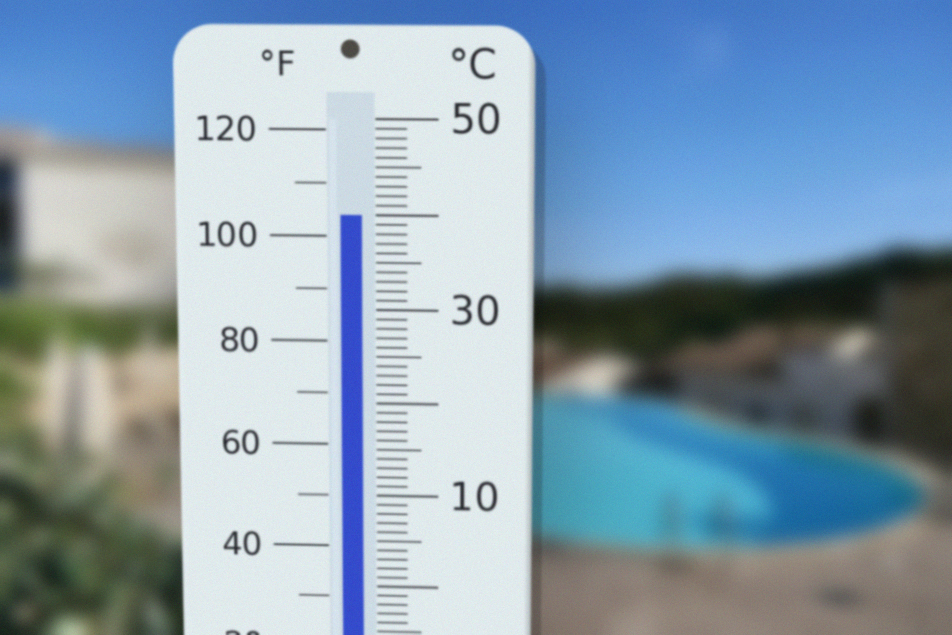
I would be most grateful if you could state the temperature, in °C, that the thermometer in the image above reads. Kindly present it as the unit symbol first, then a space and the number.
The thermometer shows °C 40
